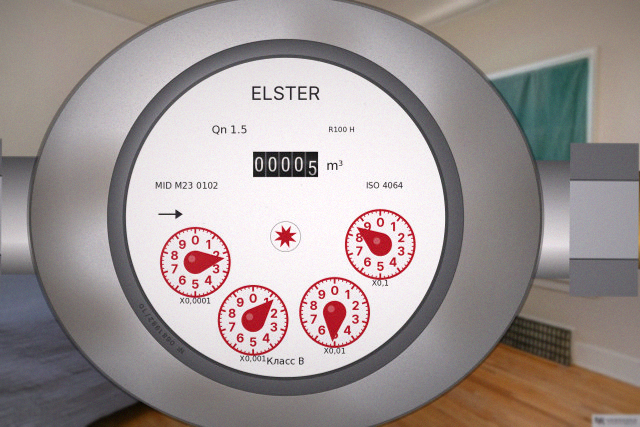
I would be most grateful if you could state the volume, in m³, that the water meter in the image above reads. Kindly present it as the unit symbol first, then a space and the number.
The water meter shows m³ 4.8512
